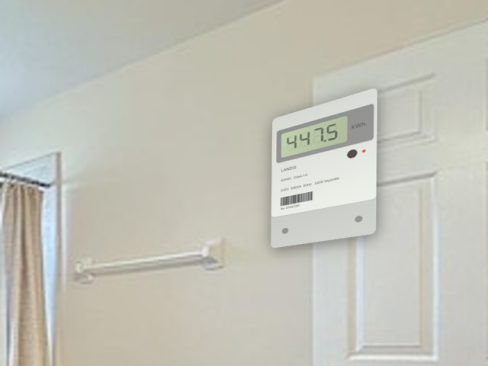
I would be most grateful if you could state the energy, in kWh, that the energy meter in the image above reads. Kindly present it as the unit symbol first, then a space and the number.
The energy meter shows kWh 447.5
